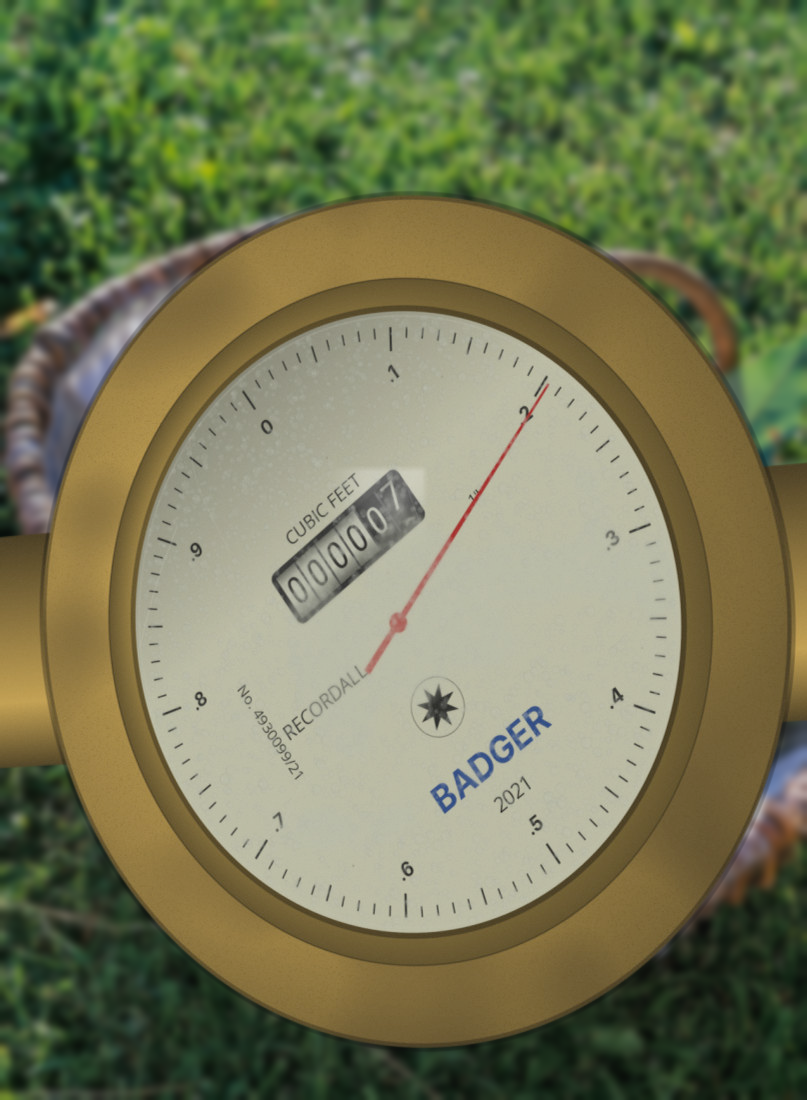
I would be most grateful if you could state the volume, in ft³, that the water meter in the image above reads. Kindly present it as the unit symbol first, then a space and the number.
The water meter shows ft³ 7.20
